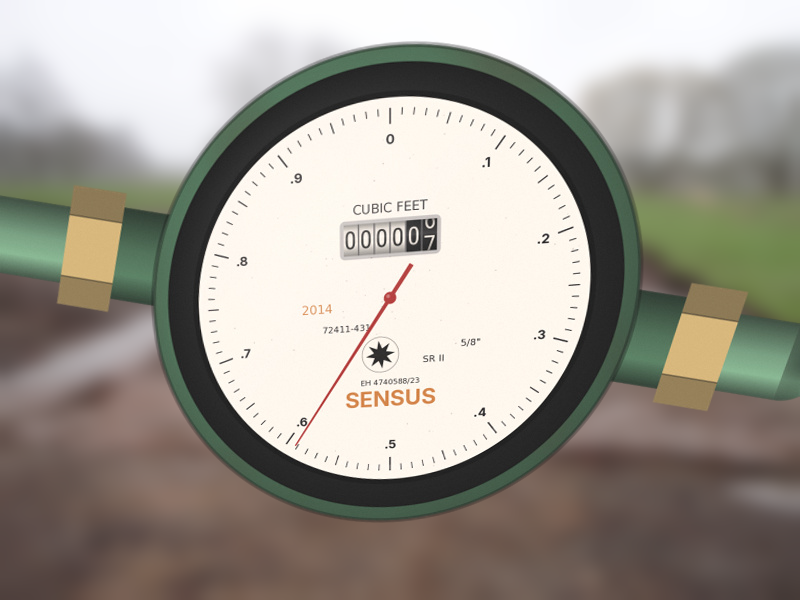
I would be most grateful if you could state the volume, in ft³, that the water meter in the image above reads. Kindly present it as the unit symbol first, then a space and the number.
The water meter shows ft³ 6.59
